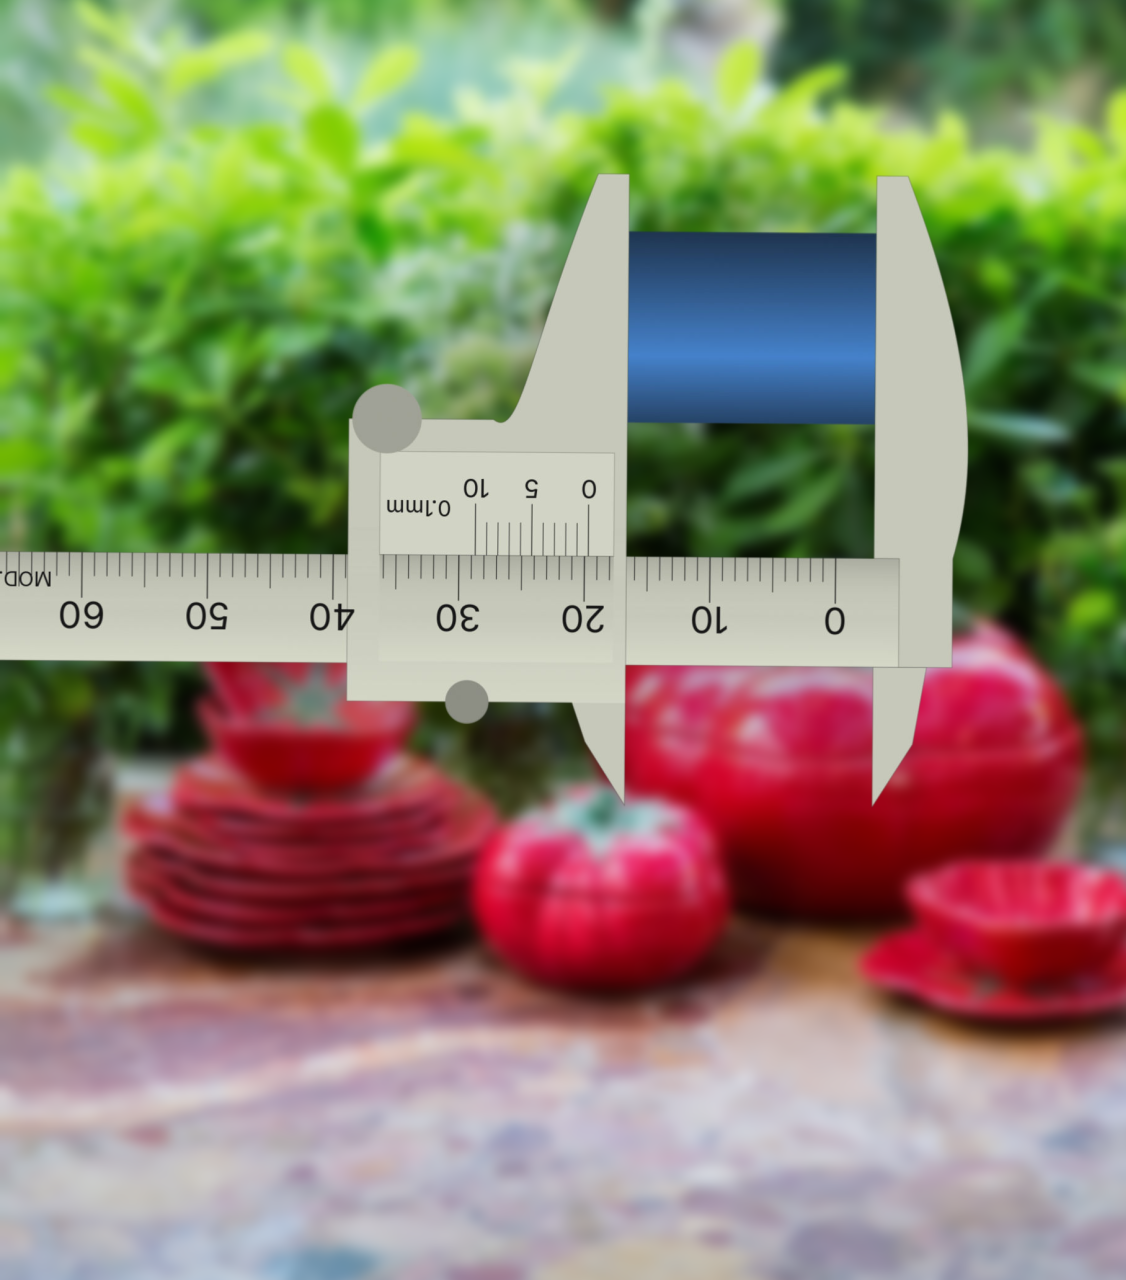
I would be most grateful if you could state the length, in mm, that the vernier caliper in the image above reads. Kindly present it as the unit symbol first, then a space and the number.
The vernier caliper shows mm 19.7
